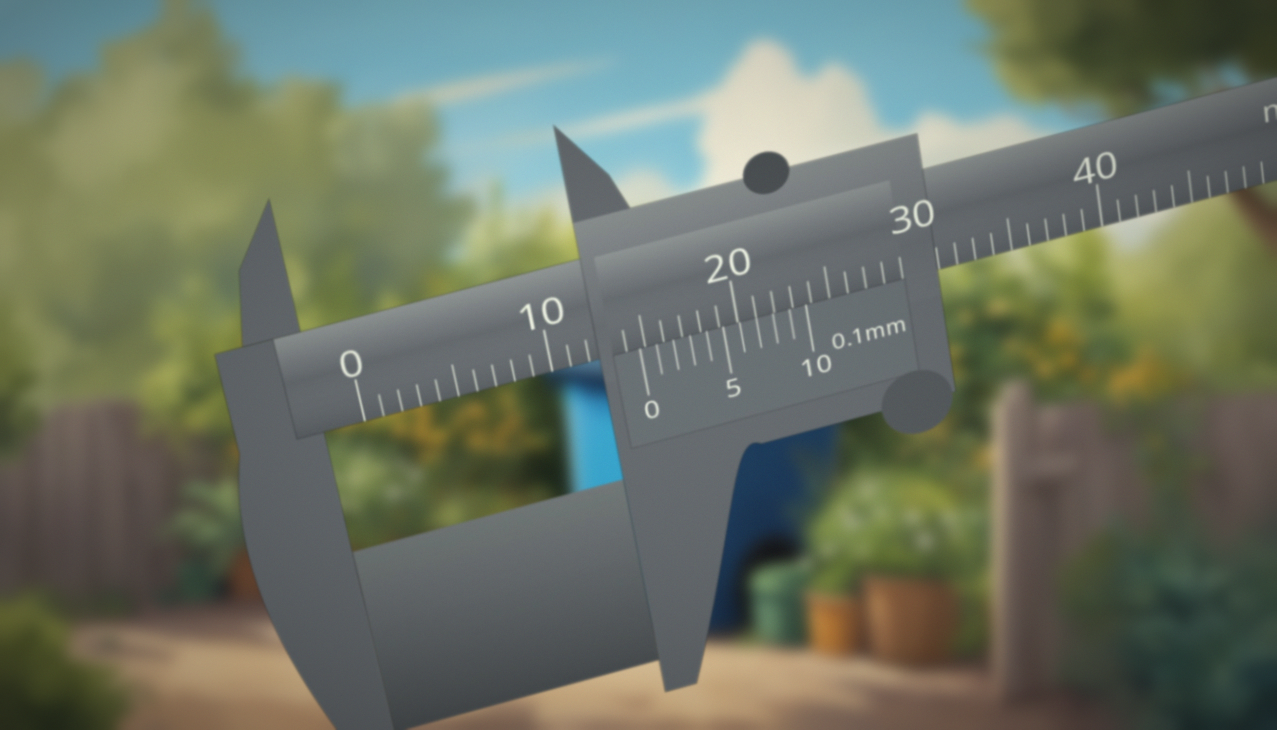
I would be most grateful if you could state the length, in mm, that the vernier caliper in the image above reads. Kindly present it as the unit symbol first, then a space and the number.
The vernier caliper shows mm 14.7
